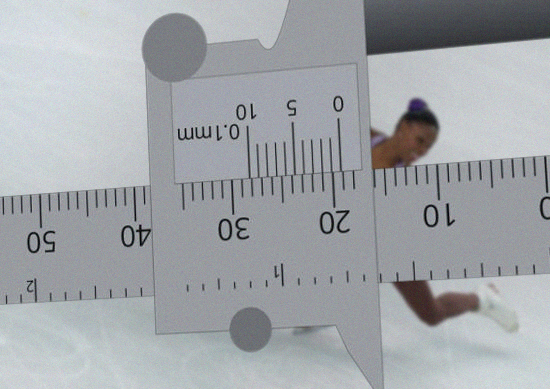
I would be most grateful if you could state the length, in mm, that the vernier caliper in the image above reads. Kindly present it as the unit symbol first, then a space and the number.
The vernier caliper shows mm 19.2
